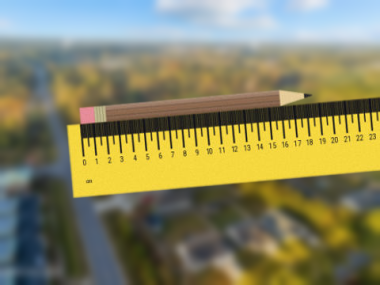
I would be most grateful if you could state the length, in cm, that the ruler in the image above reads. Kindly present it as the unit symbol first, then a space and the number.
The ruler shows cm 18.5
